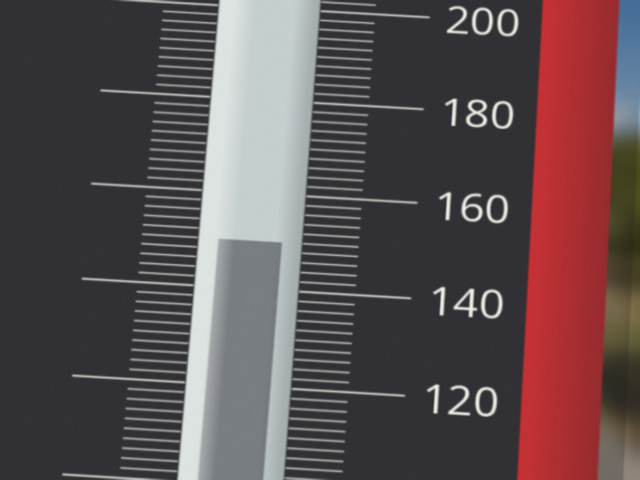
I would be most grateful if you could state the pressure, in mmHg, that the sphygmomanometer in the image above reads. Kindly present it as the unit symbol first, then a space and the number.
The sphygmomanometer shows mmHg 150
